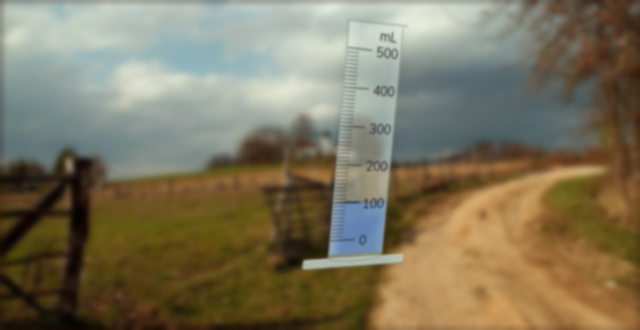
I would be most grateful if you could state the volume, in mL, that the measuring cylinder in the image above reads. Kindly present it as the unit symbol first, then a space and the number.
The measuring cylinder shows mL 100
